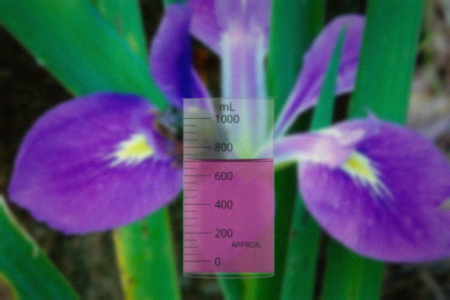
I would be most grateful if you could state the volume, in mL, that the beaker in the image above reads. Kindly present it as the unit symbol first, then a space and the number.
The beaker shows mL 700
